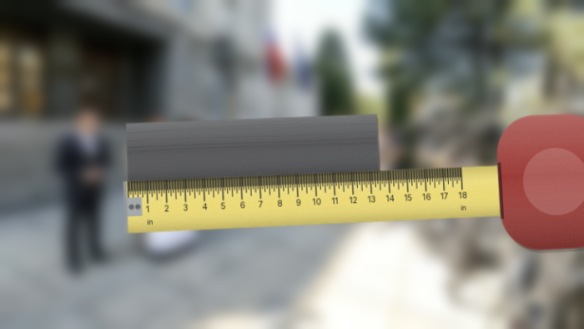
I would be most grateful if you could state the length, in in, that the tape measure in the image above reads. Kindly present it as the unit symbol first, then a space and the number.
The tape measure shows in 13.5
